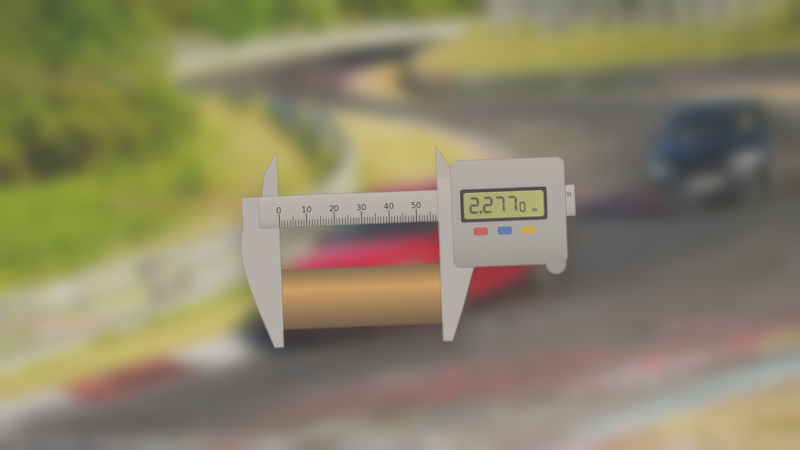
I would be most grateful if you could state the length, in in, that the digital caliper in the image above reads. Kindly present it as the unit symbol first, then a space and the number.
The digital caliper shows in 2.2770
